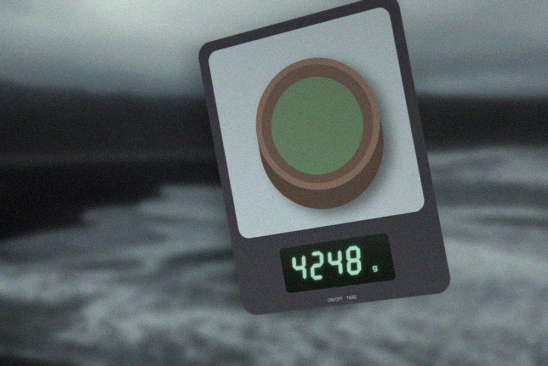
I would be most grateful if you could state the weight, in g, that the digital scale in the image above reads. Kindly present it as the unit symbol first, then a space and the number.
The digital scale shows g 4248
